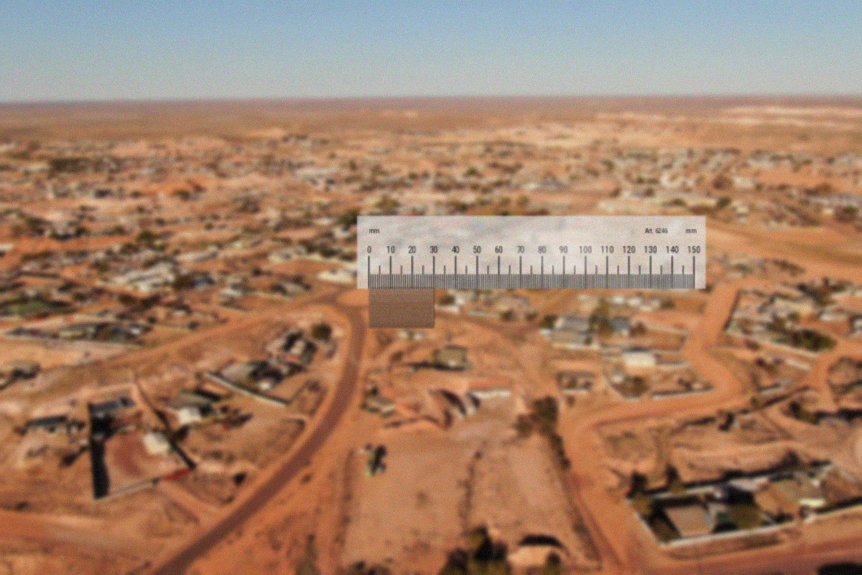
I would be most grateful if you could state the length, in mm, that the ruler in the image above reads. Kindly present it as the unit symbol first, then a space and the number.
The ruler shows mm 30
